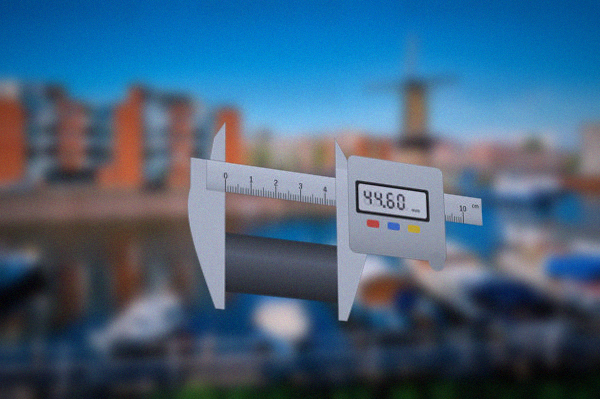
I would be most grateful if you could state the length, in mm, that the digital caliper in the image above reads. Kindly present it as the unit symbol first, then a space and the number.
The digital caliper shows mm 44.60
